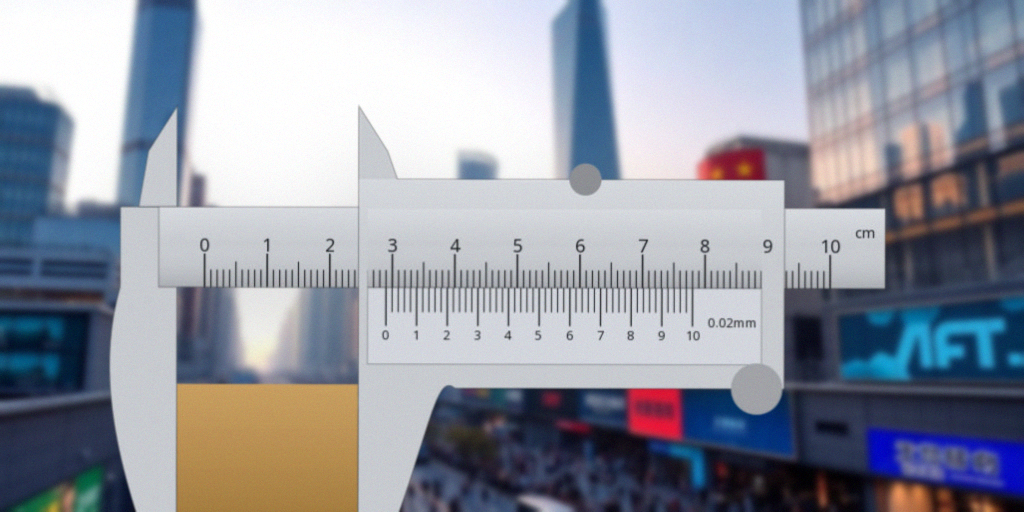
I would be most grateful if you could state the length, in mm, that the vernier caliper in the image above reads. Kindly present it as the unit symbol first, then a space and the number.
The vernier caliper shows mm 29.0
